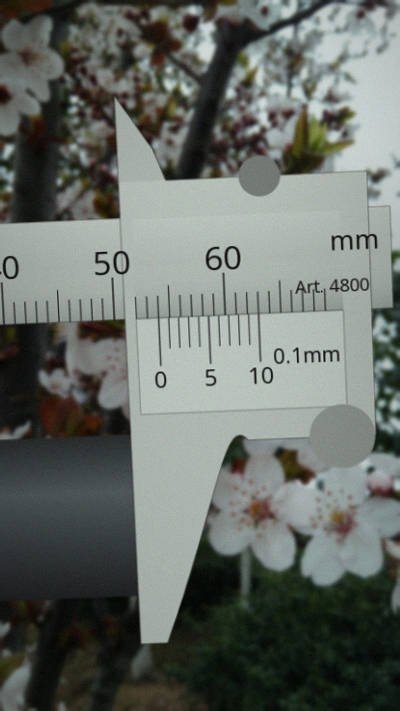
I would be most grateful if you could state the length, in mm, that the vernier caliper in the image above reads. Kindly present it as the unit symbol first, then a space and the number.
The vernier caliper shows mm 54.0
